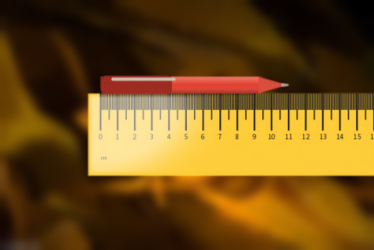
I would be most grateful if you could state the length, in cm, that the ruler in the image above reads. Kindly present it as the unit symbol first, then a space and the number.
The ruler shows cm 11
